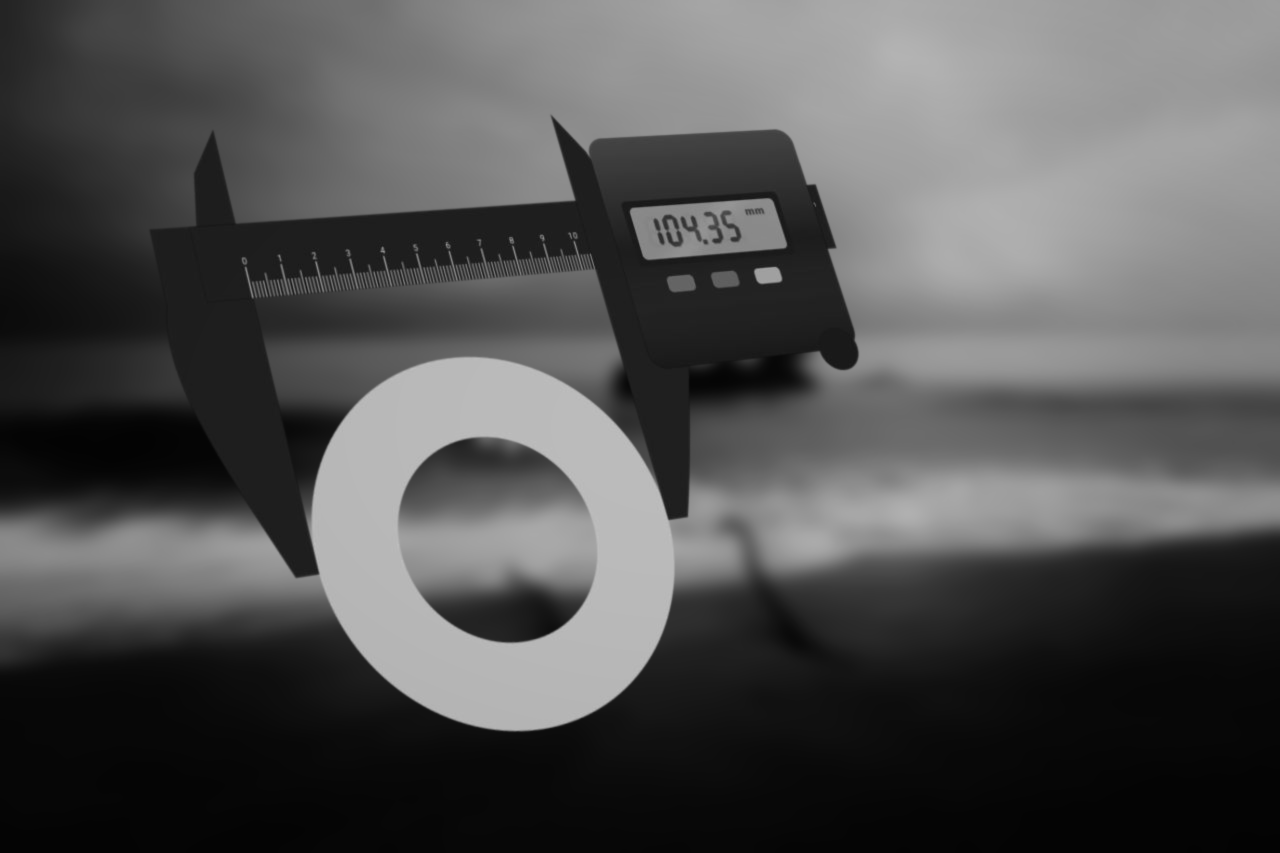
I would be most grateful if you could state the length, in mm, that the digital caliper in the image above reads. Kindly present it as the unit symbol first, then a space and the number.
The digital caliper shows mm 104.35
